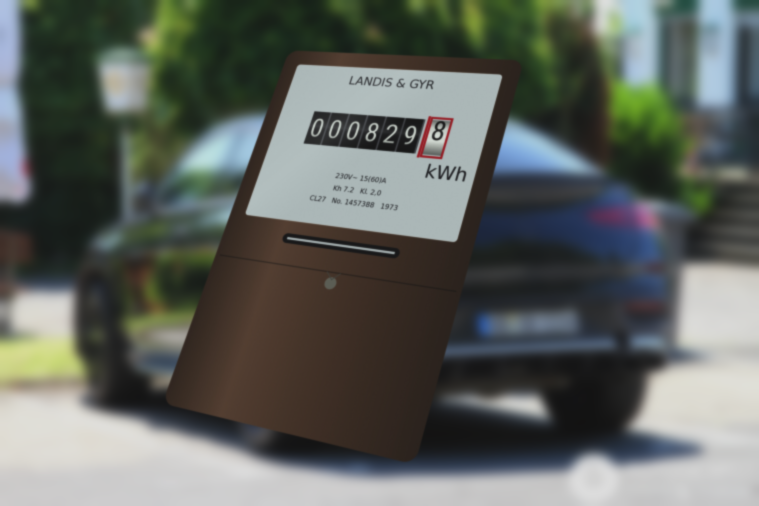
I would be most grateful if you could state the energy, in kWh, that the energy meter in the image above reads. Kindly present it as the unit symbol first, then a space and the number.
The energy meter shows kWh 829.8
